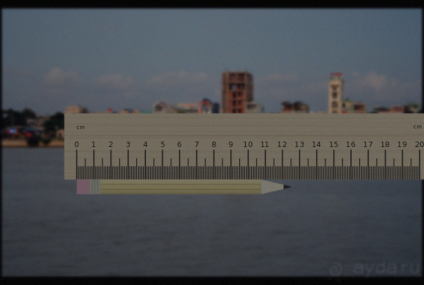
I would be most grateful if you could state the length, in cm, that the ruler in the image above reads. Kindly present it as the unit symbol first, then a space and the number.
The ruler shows cm 12.5
